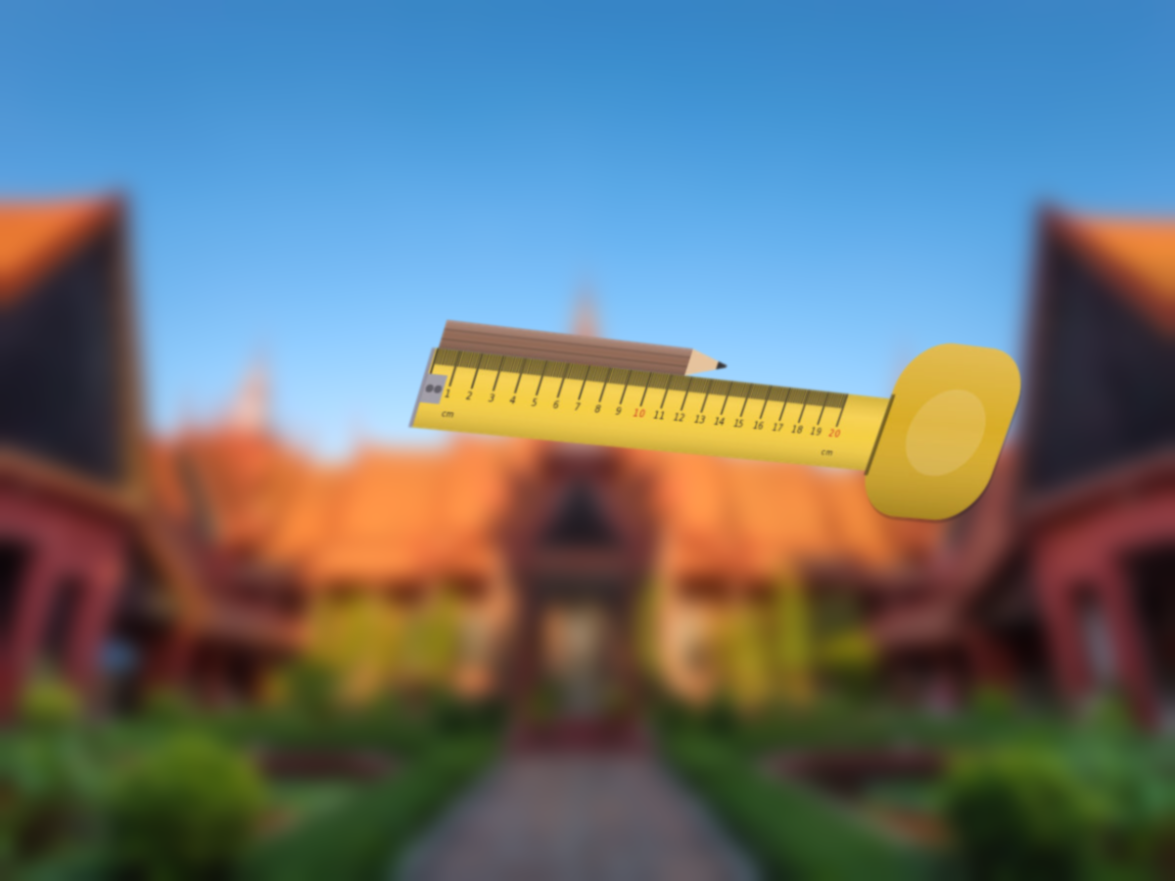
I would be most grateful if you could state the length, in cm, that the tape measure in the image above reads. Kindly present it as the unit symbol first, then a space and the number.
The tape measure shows cm 13.5
